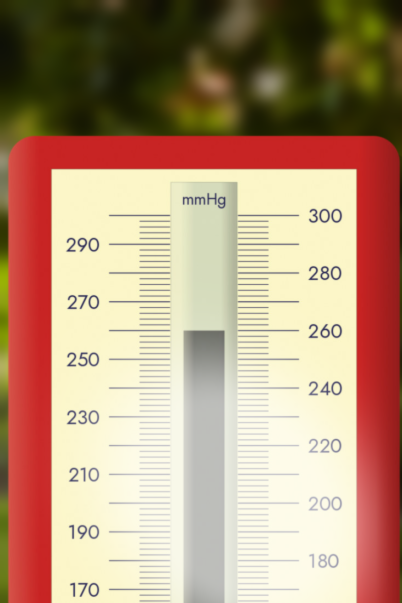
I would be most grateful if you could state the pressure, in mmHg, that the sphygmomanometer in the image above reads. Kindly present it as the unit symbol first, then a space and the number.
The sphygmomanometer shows mmHg 260
